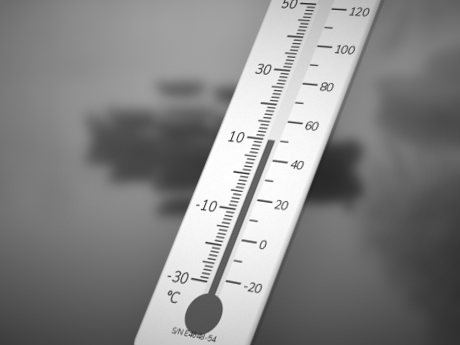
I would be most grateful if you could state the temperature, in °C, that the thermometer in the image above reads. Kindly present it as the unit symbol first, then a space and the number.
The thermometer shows °C 10
